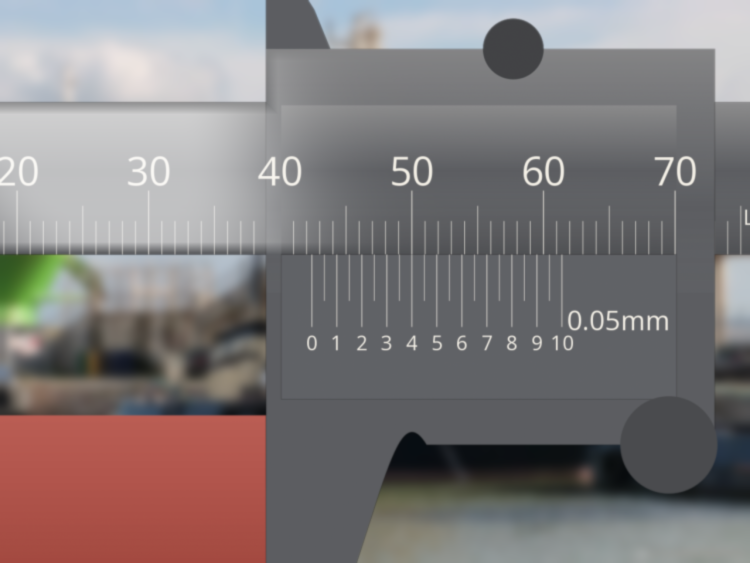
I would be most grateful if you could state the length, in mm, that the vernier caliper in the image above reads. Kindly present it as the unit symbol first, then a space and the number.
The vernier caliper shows mm 42.4
